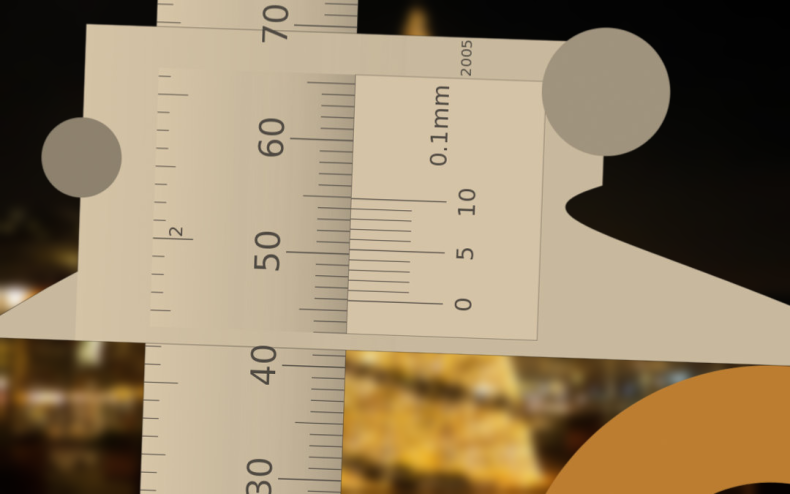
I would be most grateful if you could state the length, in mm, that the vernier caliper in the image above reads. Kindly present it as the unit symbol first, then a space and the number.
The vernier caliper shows mm 45.9
